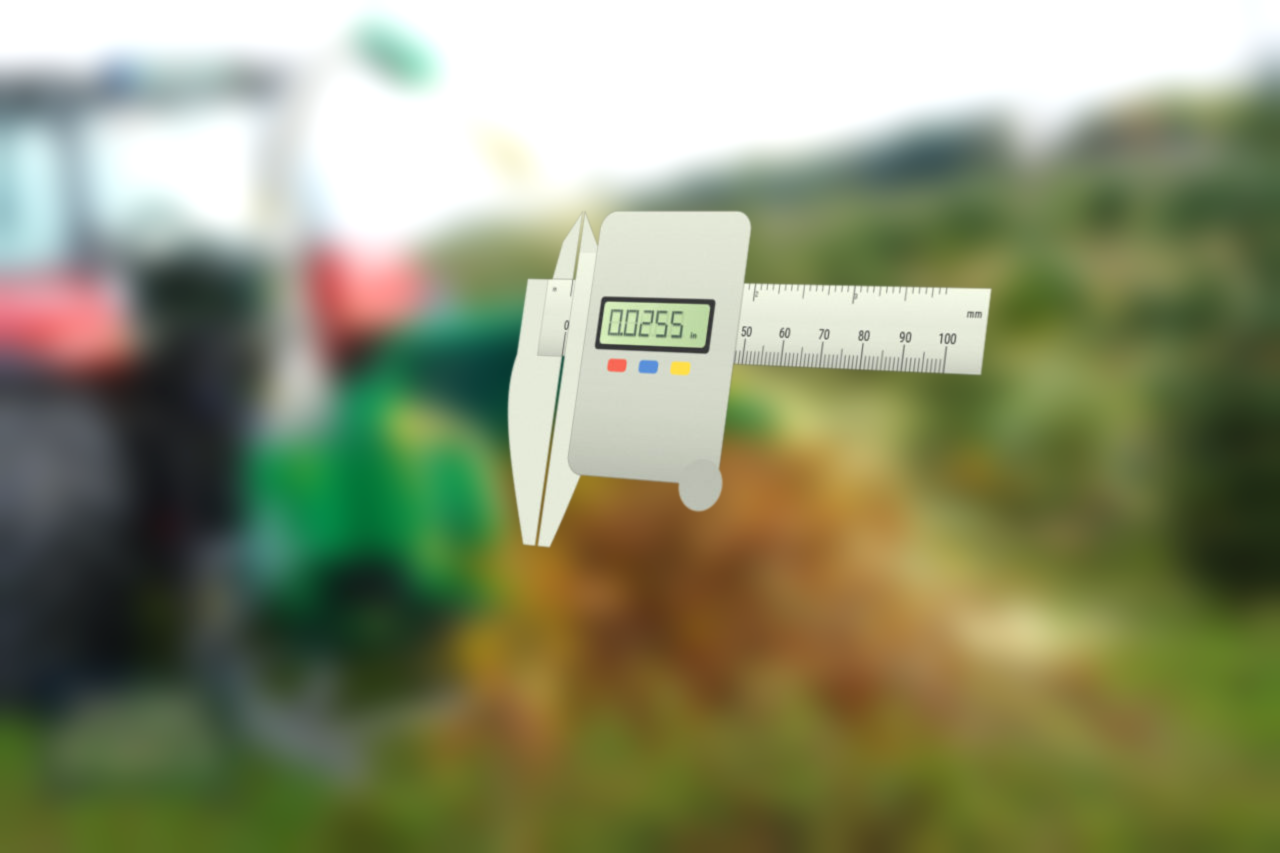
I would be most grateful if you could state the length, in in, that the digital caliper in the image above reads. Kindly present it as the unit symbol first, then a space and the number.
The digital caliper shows in 0.0255
